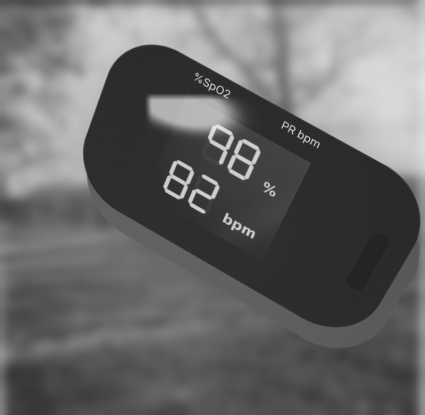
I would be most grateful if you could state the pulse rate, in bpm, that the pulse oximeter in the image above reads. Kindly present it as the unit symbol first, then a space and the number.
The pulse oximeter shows bpm 82
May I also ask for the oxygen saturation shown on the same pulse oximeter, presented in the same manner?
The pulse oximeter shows % 98
